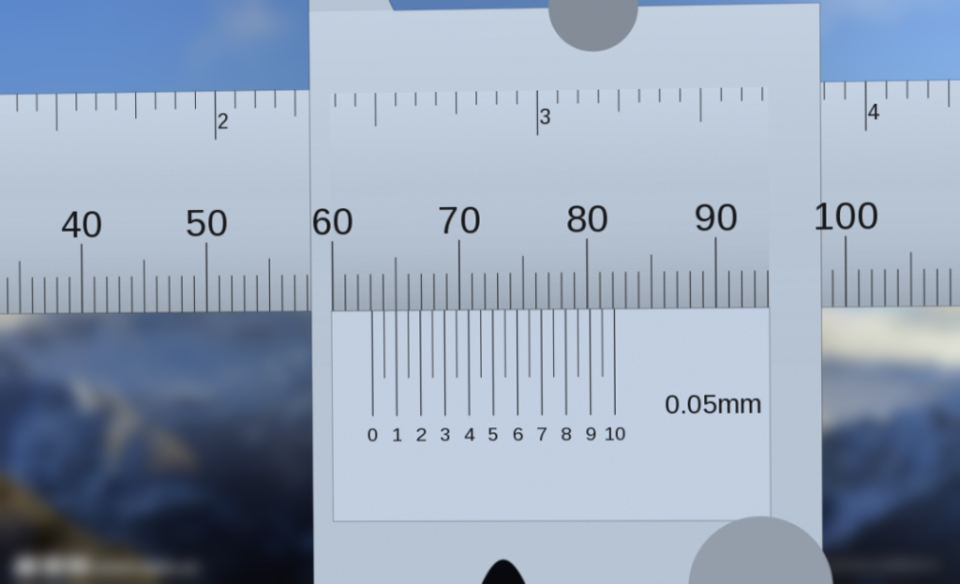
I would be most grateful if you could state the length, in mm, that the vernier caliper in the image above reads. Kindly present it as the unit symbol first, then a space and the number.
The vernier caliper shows mm 63.1
